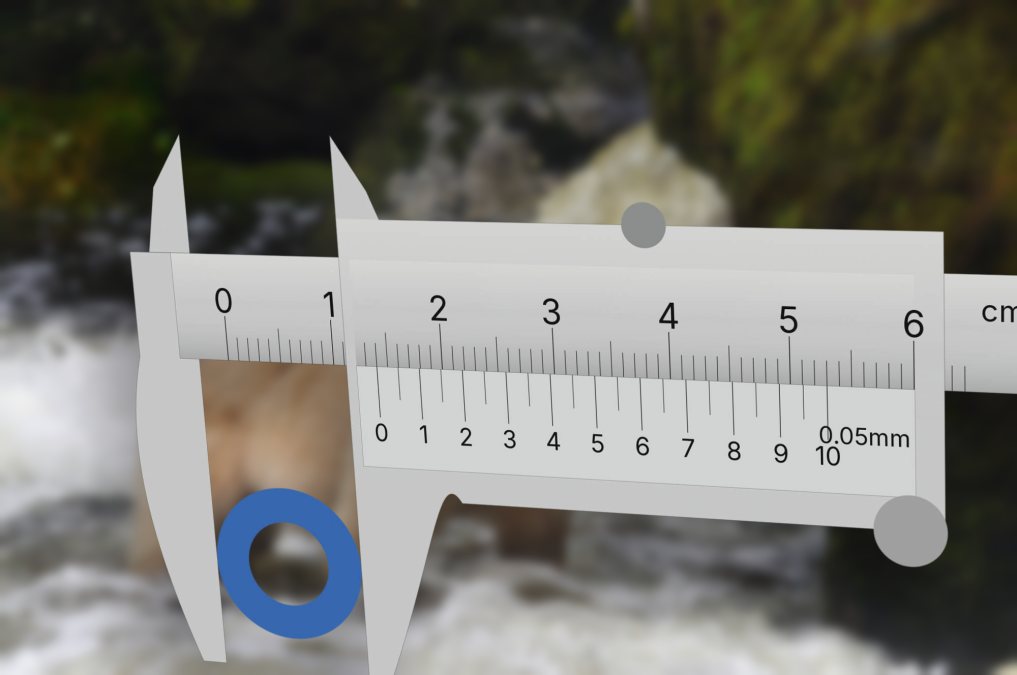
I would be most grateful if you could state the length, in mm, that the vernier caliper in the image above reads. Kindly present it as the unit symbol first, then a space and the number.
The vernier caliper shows mm 14.0
